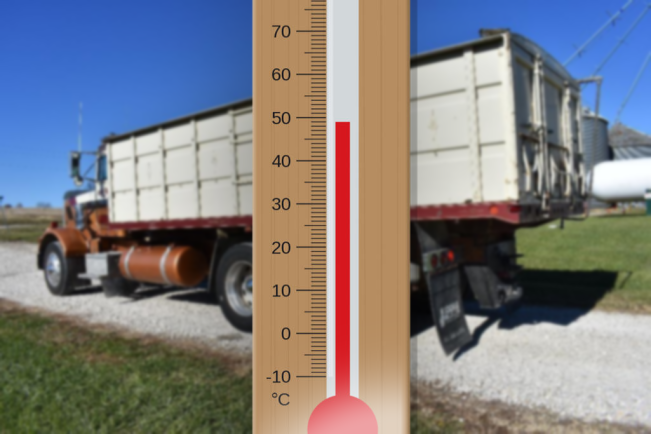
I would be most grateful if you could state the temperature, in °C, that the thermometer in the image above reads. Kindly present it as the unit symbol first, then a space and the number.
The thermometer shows °C 49
